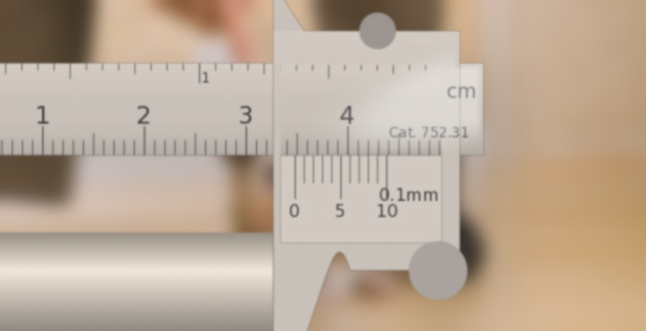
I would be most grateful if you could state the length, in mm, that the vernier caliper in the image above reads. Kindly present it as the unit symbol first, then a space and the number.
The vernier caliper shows mm 34.8
